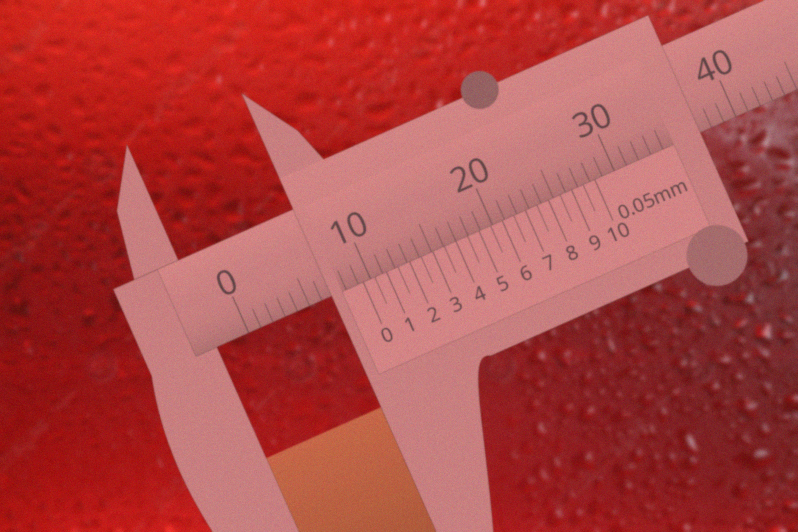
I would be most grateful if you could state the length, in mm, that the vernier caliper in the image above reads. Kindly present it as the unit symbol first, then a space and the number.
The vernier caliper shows mm 9.4
